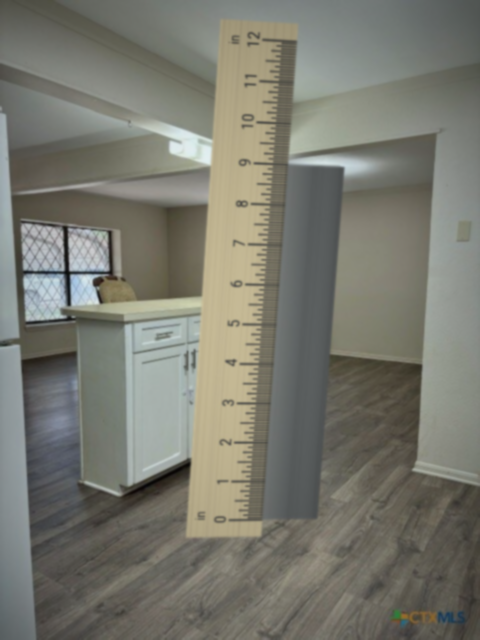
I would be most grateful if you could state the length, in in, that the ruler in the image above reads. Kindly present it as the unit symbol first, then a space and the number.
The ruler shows in 9
